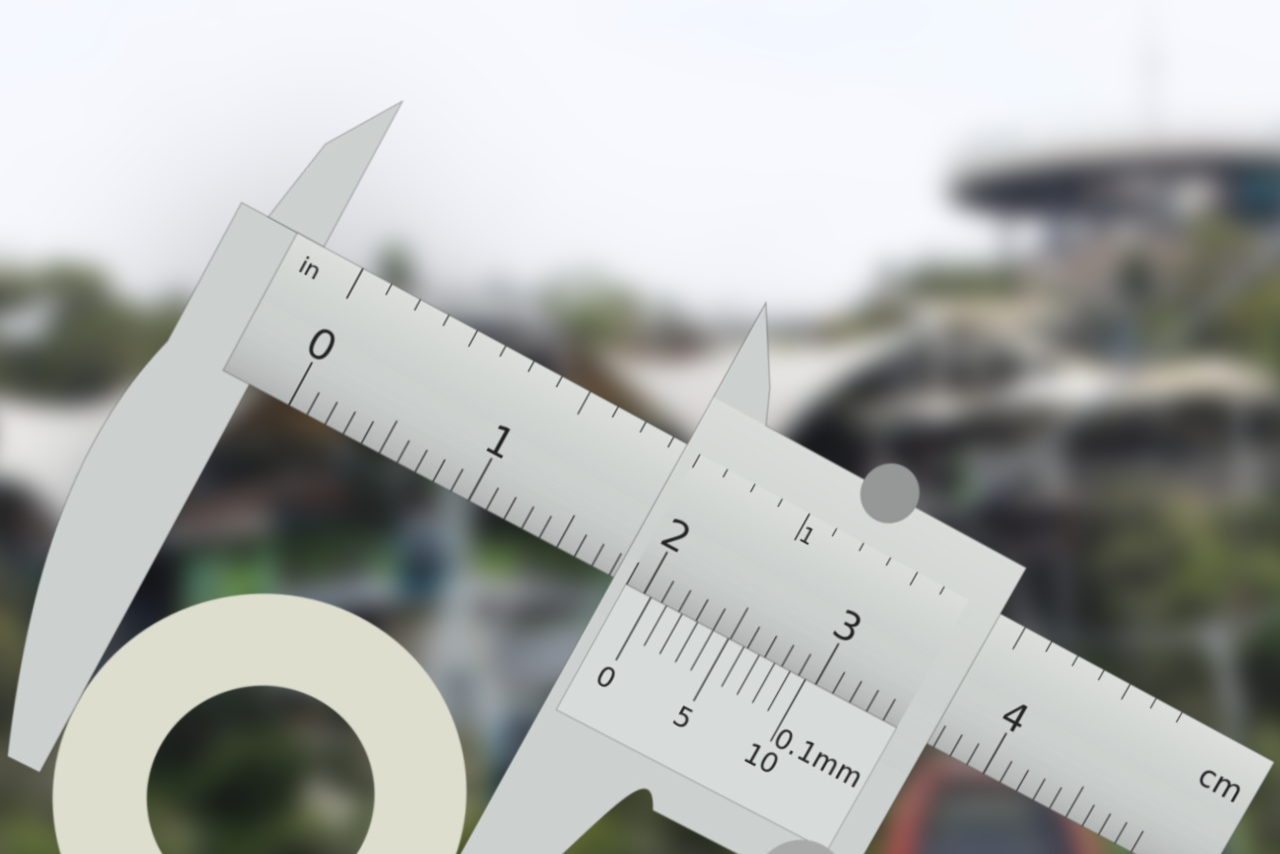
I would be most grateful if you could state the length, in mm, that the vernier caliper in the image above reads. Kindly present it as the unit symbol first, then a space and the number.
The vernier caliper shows mm 20.4
